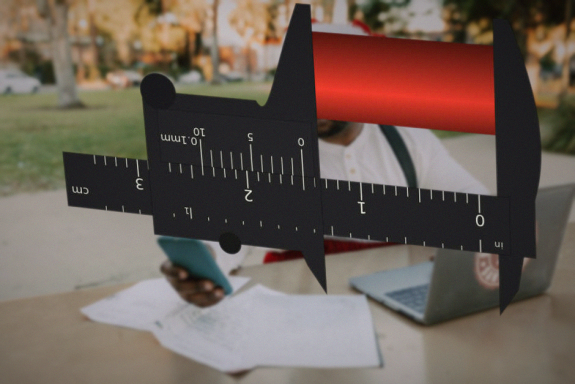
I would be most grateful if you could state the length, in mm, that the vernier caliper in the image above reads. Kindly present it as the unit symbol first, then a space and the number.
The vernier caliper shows mm 15.0
